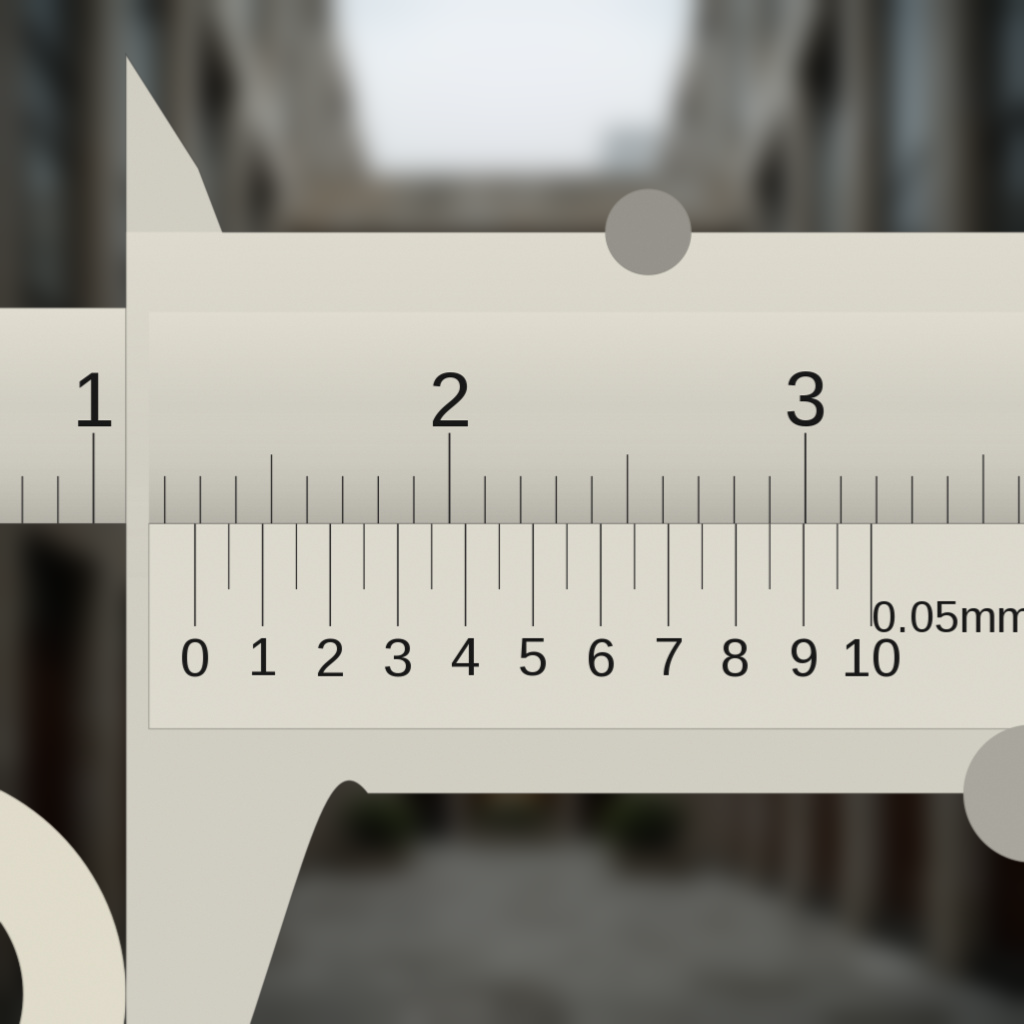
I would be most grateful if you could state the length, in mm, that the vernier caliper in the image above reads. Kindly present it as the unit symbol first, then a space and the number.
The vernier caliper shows mm 12.85
